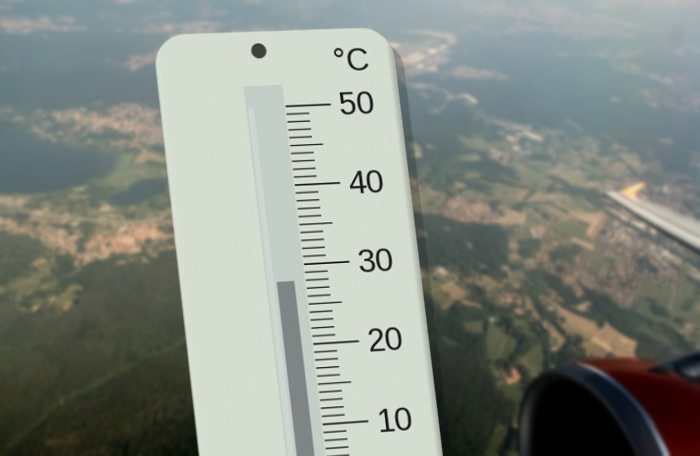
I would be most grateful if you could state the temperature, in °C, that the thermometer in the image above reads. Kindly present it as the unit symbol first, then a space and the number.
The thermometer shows °C 28
